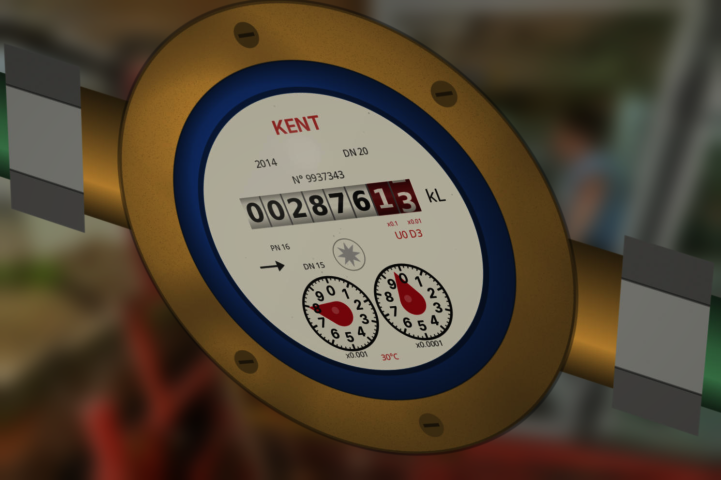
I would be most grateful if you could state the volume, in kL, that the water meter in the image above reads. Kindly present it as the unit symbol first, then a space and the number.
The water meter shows kL 2876.1279
